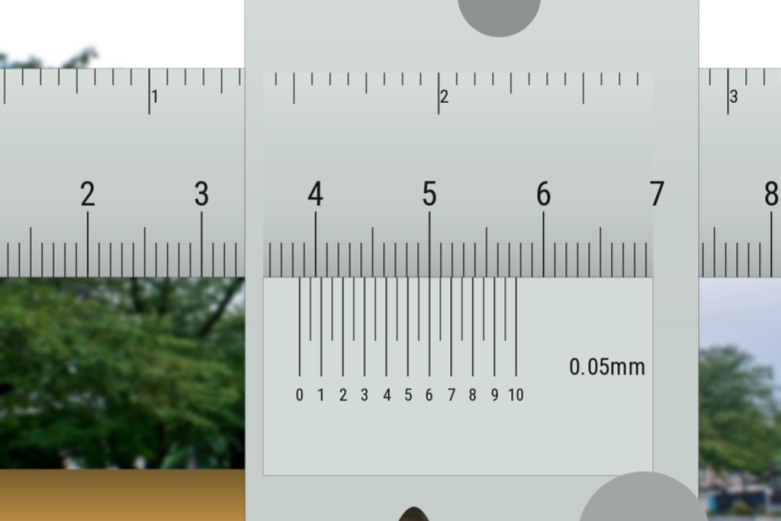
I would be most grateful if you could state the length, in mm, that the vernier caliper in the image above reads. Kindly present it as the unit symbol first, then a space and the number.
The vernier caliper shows mm 38.6
